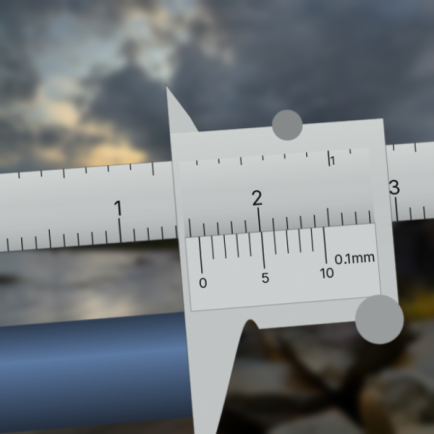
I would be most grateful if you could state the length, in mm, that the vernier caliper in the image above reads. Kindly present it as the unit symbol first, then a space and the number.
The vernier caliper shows mm 15.6
